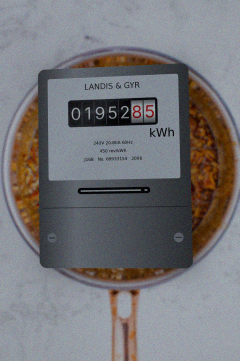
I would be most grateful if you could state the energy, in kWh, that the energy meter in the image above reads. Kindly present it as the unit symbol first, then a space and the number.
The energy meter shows kWh 1952.85
